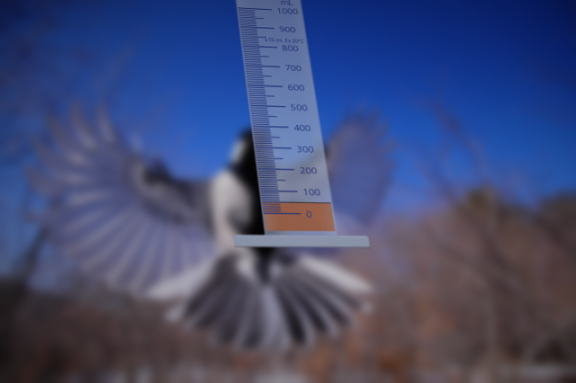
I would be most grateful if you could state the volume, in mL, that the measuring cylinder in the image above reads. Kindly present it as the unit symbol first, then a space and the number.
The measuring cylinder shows mL 50
